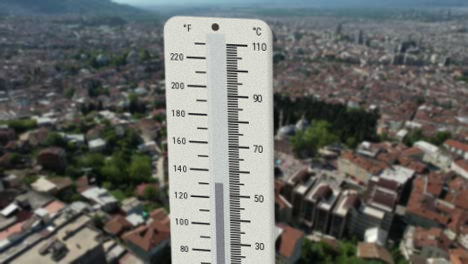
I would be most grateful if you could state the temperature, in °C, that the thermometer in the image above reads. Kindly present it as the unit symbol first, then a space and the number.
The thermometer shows °C 55
